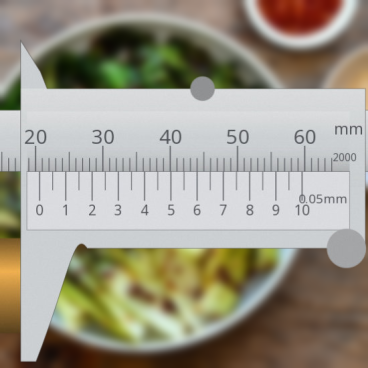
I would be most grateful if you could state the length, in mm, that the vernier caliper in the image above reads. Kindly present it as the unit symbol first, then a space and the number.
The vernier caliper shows mm 20.6
